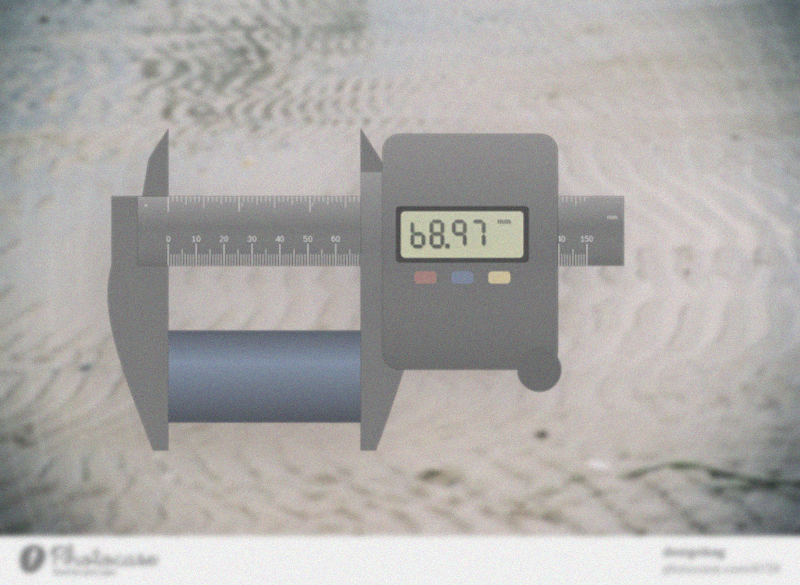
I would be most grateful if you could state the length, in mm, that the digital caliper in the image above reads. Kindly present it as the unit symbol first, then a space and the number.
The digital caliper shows mm 68.97
